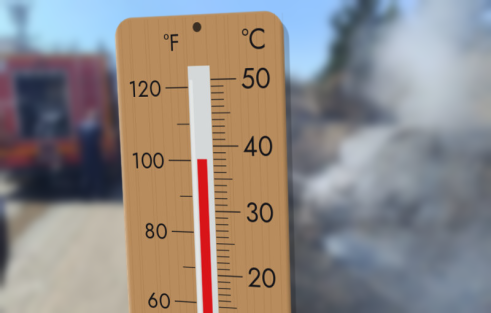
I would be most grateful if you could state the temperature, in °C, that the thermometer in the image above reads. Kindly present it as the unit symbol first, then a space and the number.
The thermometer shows °C 38
